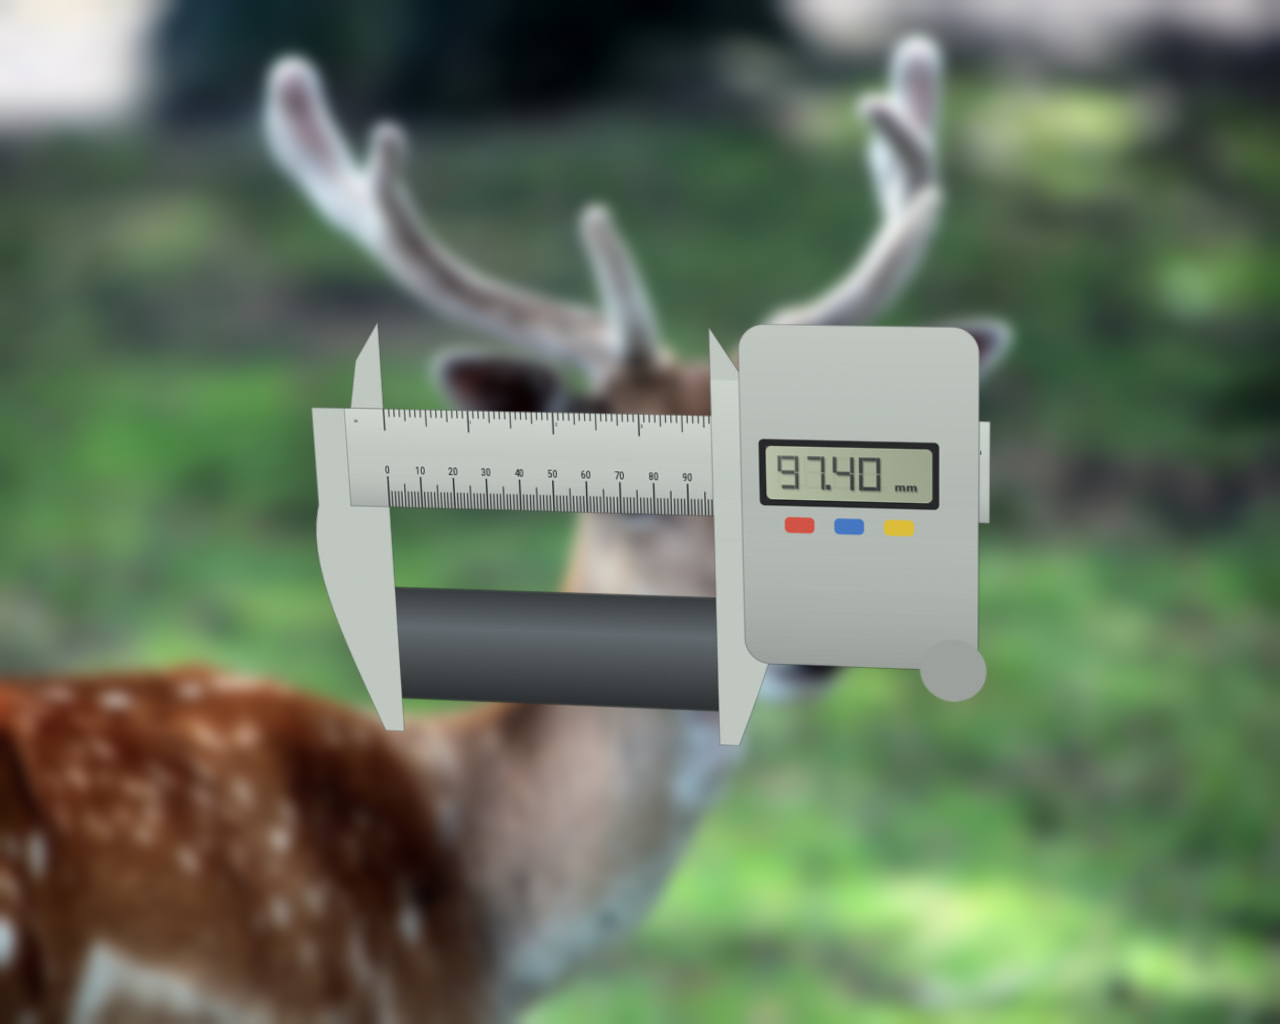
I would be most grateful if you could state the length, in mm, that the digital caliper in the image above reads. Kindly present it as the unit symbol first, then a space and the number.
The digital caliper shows mm 97.40
